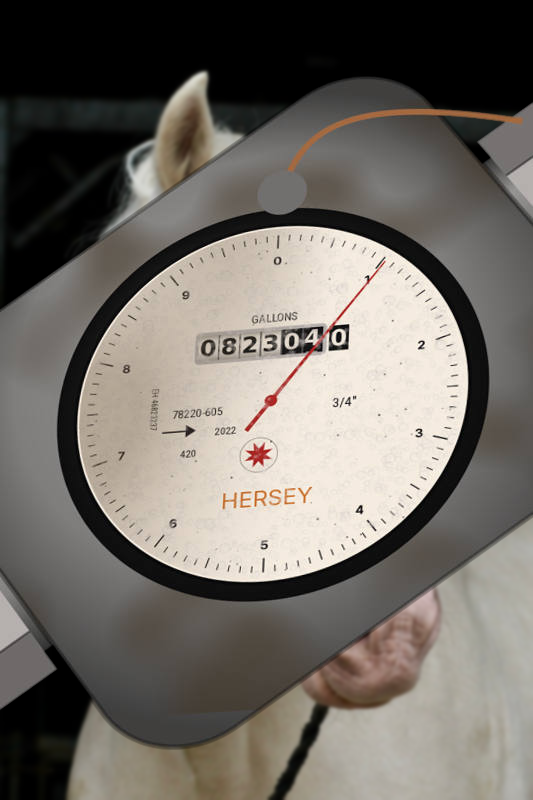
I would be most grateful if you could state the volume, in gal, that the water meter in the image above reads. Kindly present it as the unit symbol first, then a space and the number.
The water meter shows gal 823041.0
